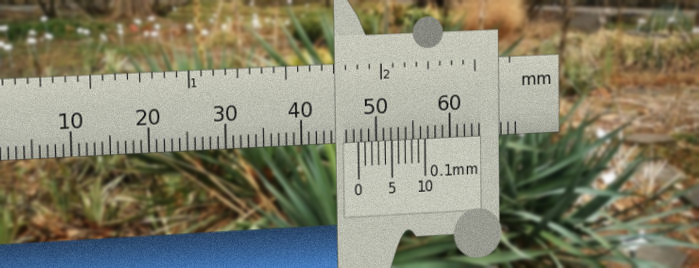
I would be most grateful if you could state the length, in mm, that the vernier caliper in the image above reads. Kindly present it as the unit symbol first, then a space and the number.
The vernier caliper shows mm 47.6
